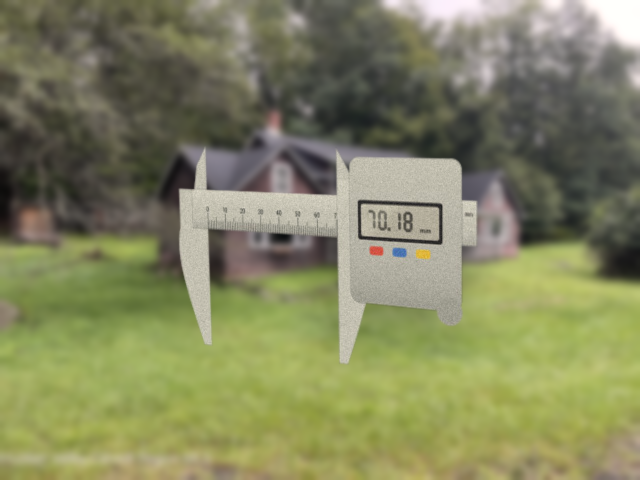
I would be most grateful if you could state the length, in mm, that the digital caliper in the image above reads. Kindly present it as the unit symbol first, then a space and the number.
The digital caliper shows mm 70.18
